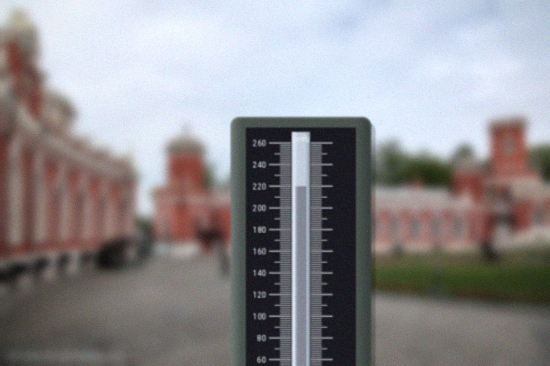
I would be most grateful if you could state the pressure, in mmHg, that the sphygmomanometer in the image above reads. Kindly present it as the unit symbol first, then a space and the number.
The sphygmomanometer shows mmHg 220
